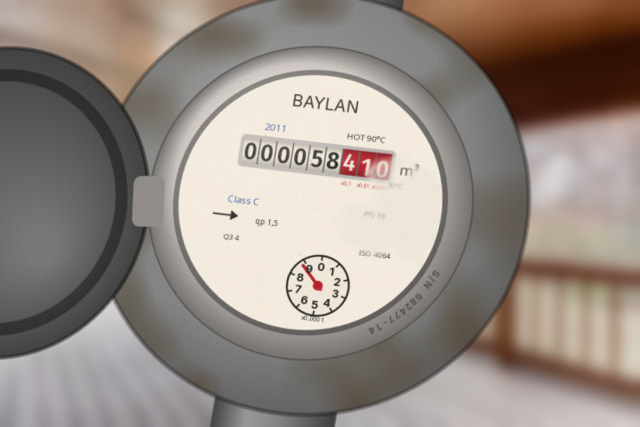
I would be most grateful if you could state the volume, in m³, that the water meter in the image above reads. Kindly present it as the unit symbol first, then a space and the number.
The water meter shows m³ 58.4098
